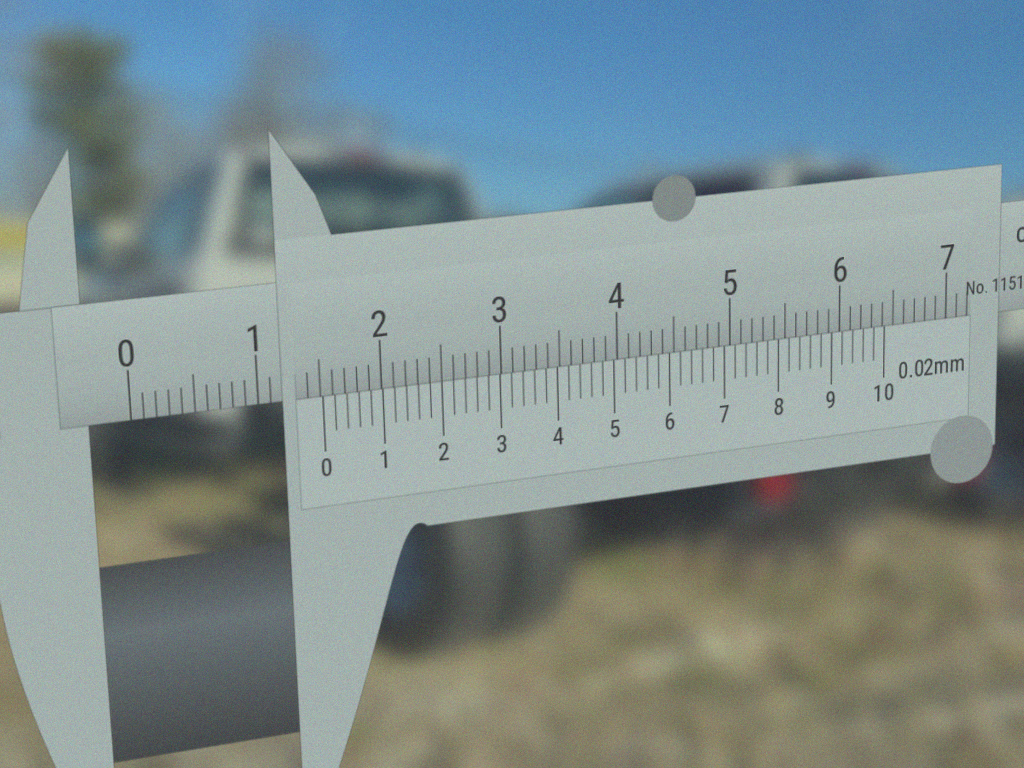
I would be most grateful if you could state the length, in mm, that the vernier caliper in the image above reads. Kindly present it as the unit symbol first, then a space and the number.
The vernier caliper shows mm 15.2
